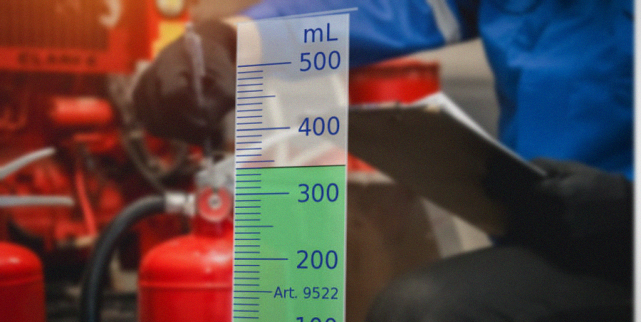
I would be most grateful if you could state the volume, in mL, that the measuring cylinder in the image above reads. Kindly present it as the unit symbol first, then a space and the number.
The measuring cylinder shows mL 340
